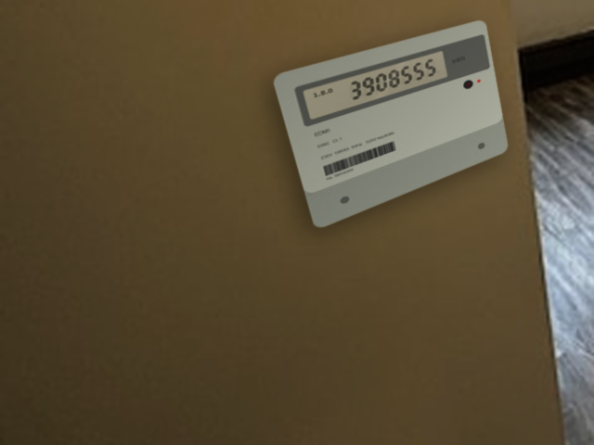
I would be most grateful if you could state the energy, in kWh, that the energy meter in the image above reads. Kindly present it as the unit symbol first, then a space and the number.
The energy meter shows kWh 3908555
